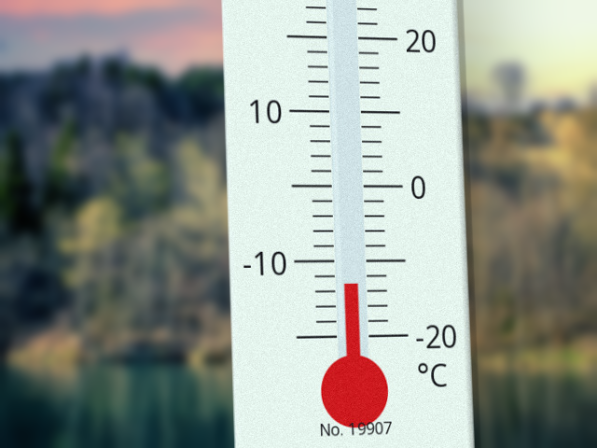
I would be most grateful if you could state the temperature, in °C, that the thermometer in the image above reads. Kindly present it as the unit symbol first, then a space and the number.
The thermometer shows °C -13
